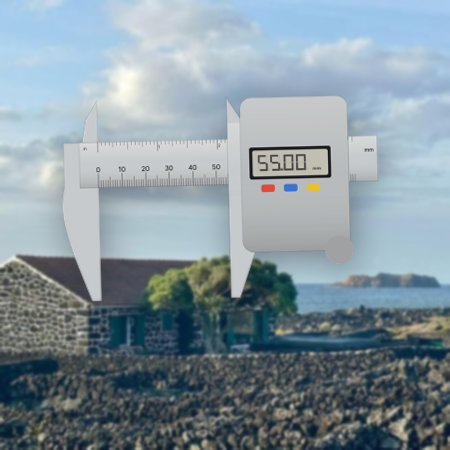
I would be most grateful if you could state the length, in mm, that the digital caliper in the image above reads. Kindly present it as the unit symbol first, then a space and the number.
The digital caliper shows mm 55.00
